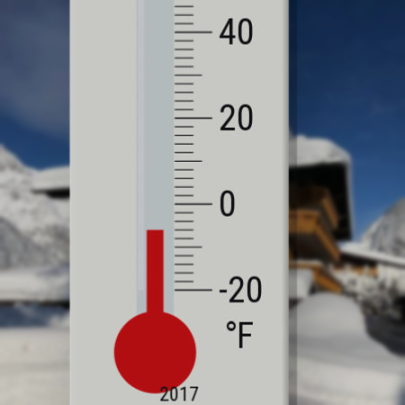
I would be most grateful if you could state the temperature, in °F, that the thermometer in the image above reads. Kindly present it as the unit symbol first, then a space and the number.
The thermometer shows °F -6
